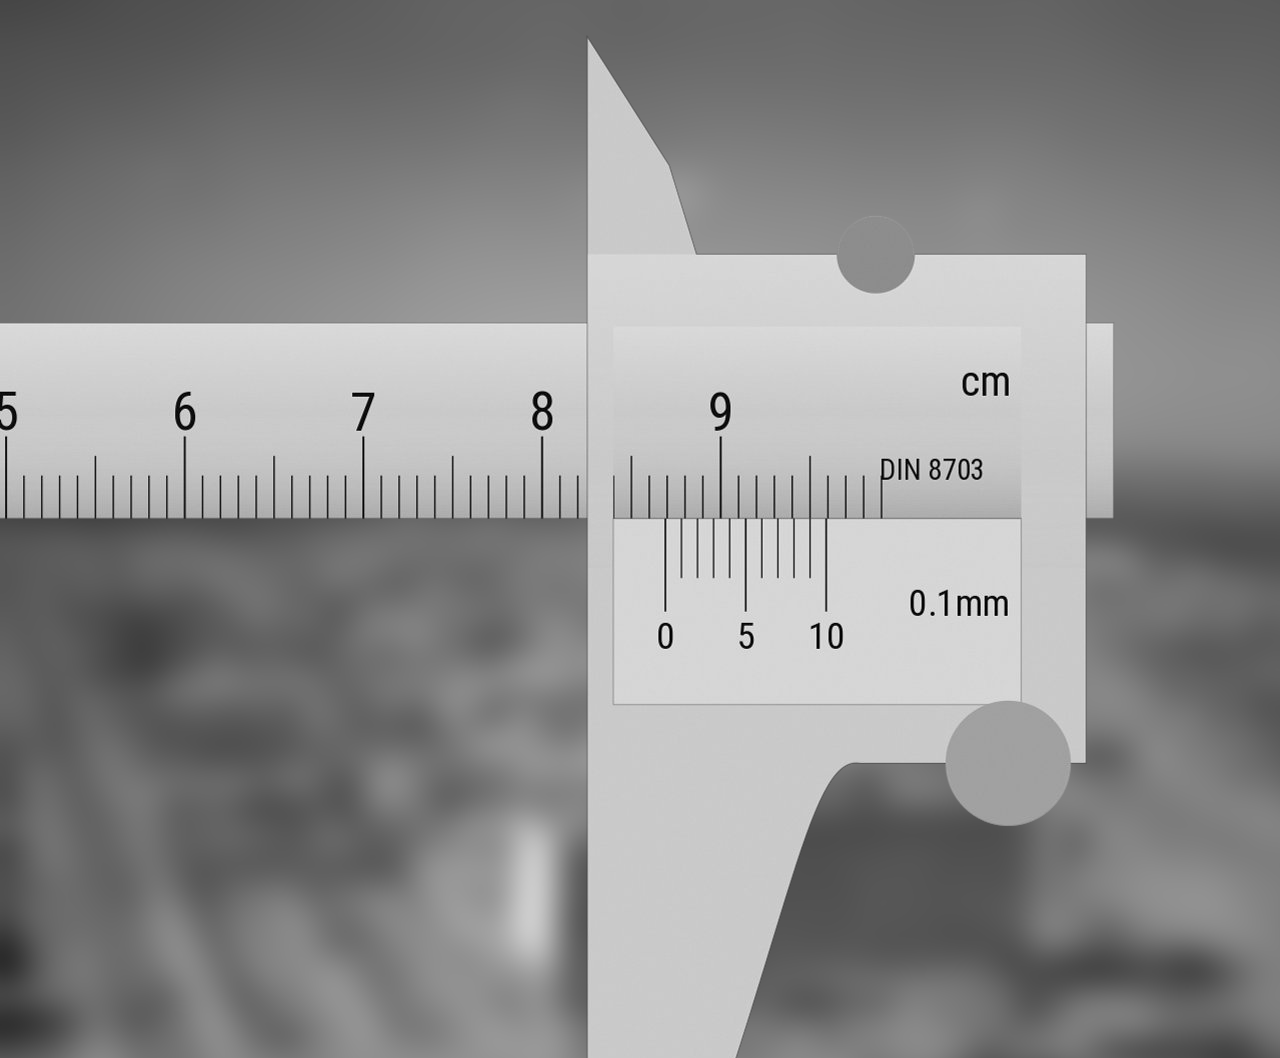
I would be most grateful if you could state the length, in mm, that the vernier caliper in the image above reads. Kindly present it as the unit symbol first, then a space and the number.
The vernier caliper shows mm 86.9
